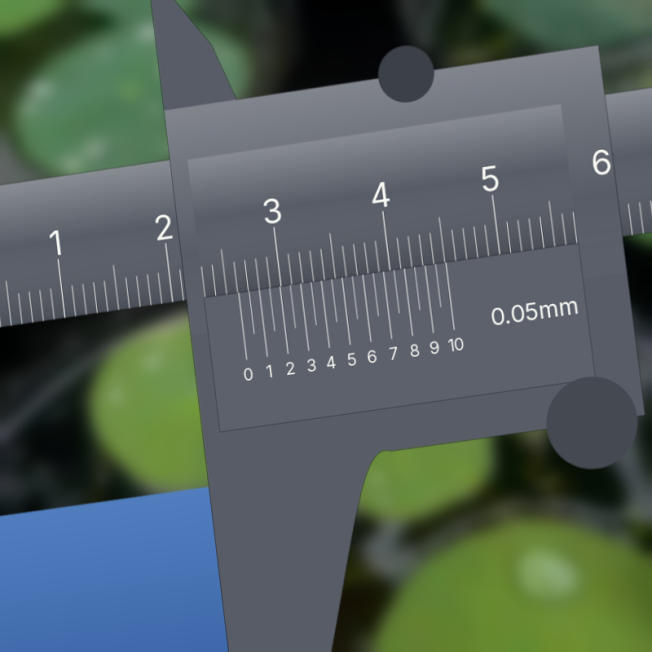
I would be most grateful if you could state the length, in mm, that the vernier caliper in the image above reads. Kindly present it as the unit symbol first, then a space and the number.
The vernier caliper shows mm 26.1
